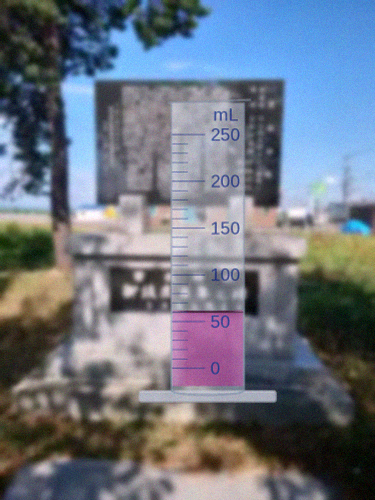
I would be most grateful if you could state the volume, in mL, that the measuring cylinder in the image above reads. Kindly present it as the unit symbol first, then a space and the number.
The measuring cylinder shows mL 60
